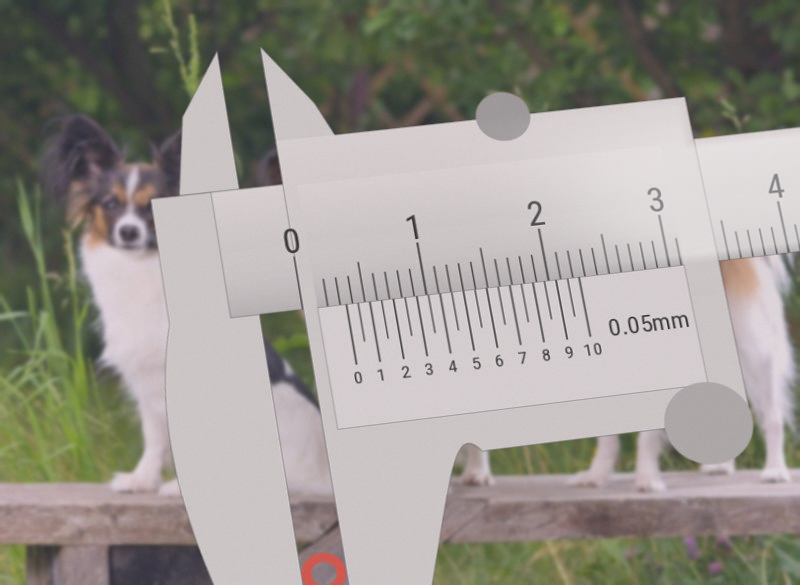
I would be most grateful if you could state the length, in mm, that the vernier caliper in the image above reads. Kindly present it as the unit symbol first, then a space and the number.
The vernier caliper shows mm 3.5
